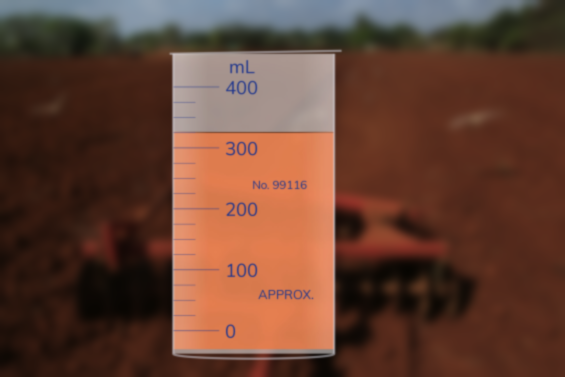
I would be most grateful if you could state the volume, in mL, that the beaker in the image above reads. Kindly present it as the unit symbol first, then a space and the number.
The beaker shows mL 325
